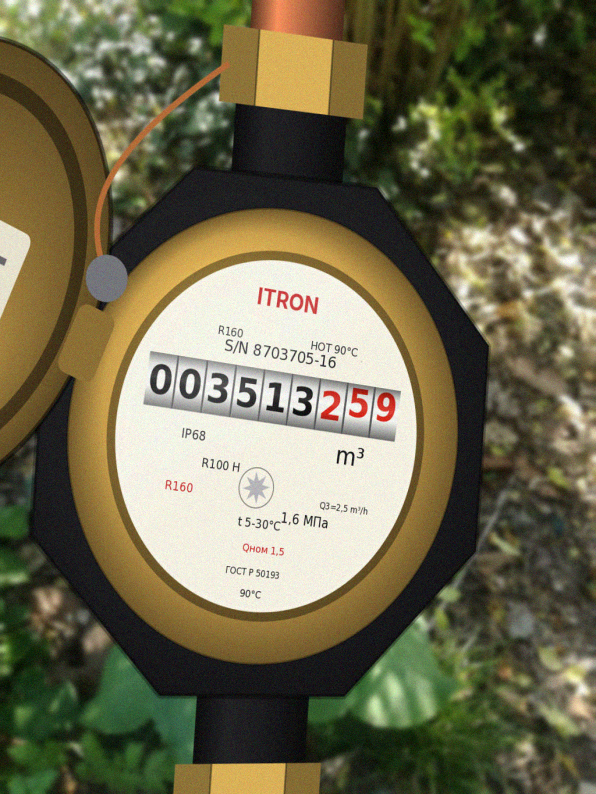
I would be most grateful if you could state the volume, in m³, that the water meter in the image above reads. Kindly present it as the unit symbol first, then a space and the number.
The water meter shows m³ 3513.259
